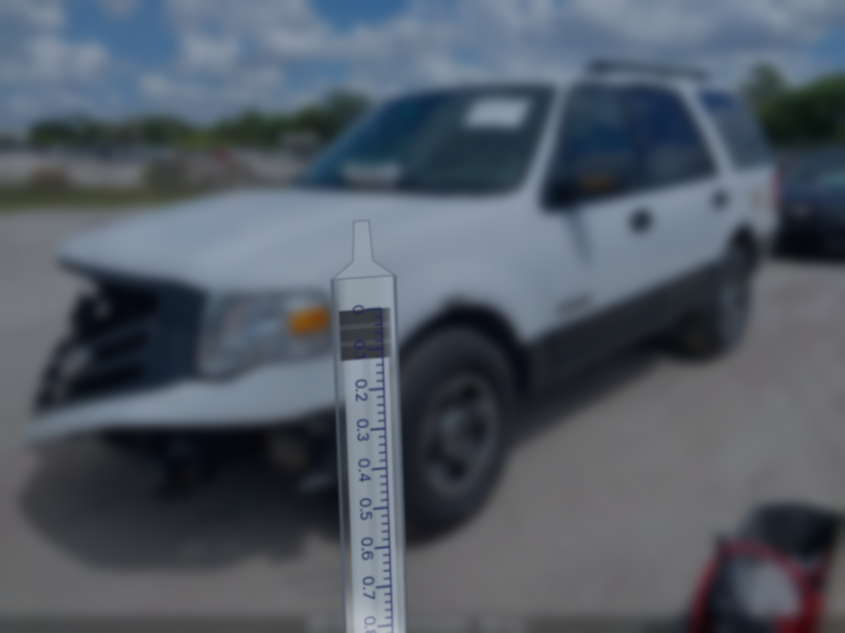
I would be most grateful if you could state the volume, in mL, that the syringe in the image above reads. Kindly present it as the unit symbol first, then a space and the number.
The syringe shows mL 0
